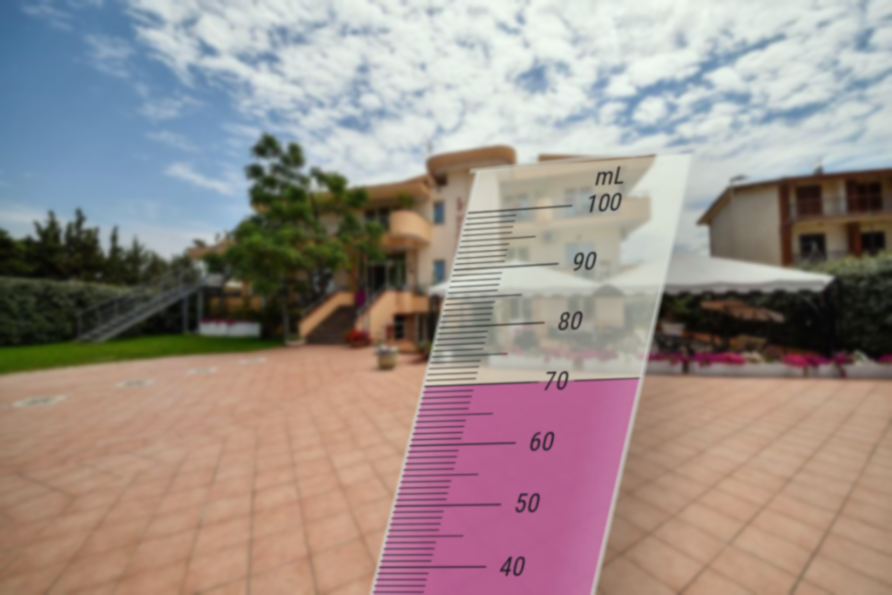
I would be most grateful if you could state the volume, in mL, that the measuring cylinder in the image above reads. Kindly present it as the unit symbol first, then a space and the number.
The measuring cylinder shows mL 70
